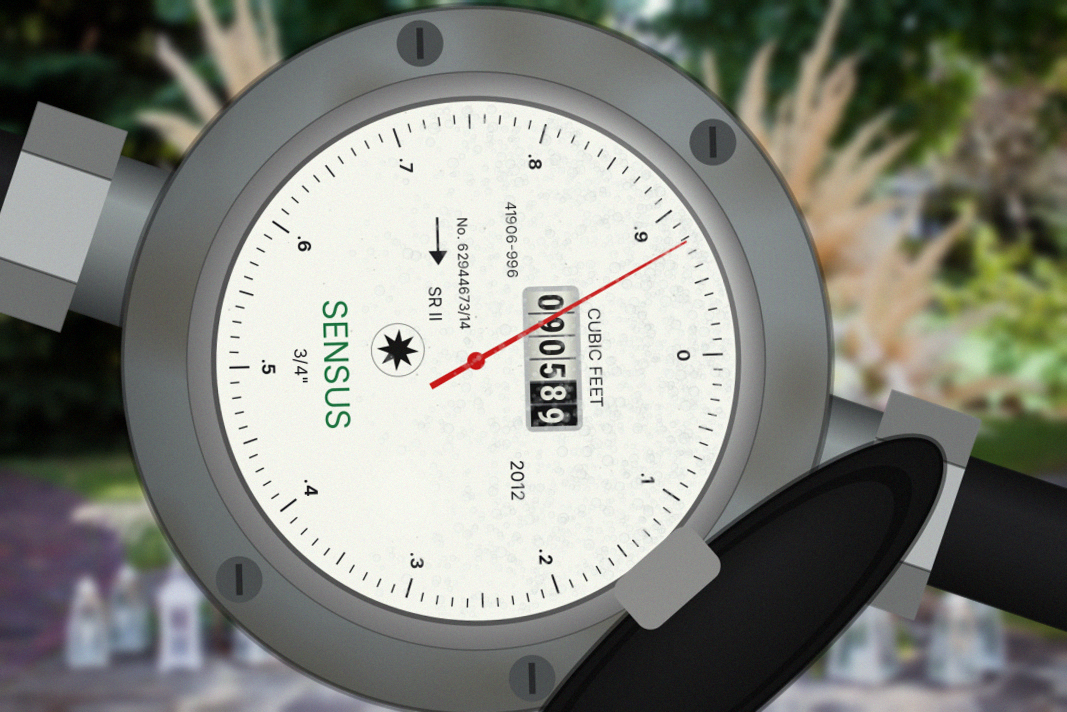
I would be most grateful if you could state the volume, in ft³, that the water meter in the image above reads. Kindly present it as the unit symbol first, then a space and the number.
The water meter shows ft³ 90588.92
